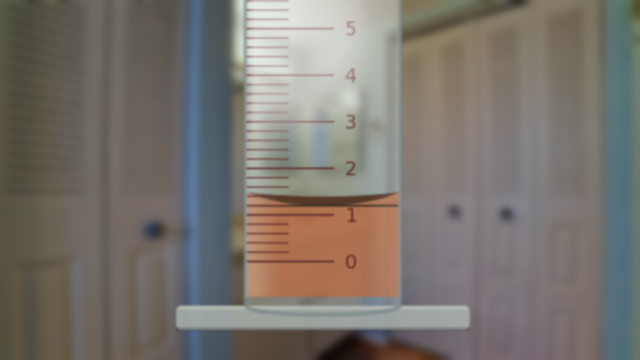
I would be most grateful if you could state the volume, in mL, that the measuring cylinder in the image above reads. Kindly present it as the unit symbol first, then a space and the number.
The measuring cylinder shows mL 1.2
